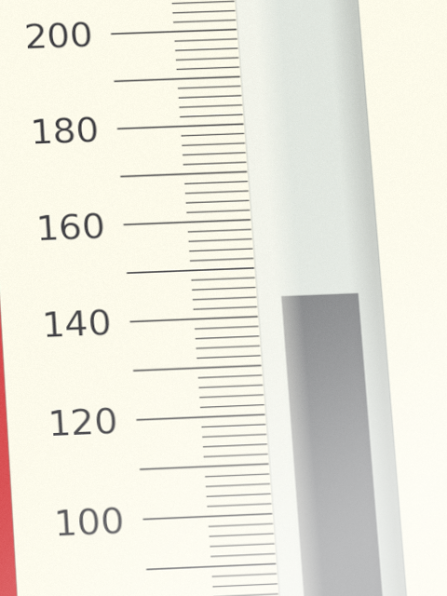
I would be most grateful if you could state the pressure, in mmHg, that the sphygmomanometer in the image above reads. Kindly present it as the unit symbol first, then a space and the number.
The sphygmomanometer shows mmHg 144
